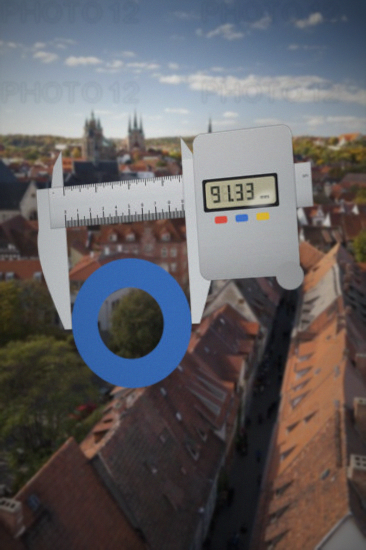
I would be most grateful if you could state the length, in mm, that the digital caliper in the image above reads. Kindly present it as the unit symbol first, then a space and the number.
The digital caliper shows mm 91.33
